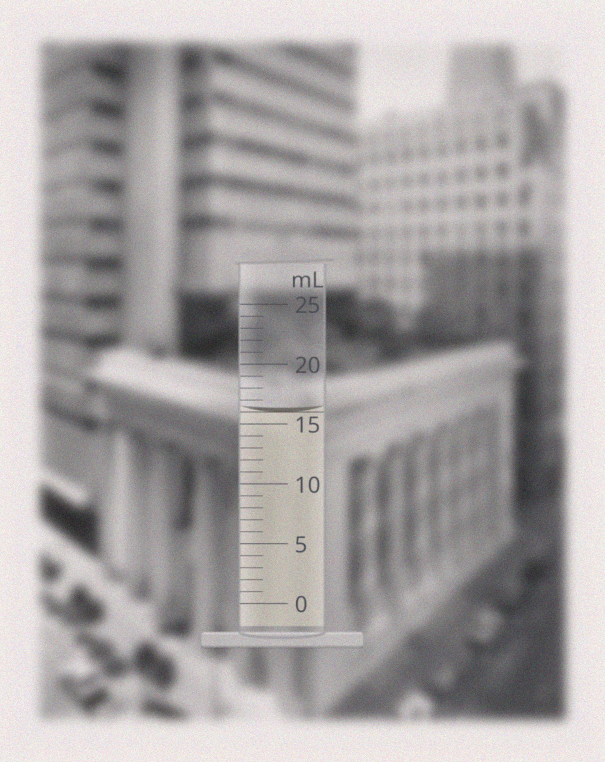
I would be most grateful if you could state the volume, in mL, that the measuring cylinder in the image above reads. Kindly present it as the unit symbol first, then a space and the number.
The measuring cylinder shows mL 16
